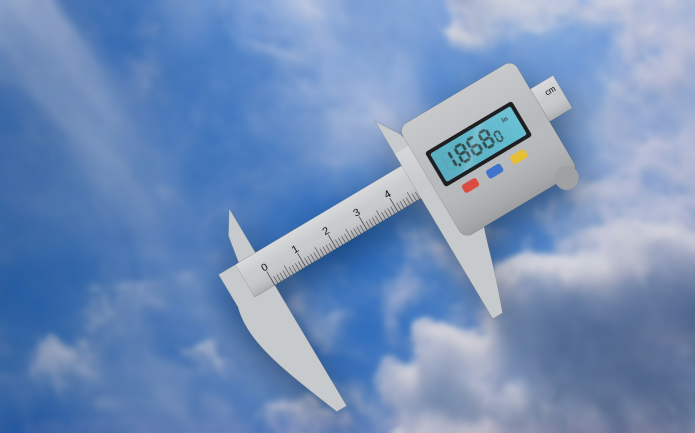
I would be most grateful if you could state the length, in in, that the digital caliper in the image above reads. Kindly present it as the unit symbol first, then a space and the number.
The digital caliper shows in 1.8680
